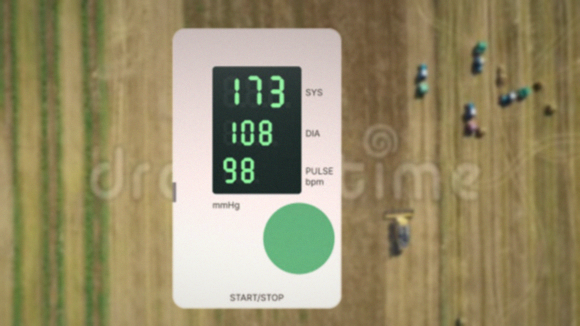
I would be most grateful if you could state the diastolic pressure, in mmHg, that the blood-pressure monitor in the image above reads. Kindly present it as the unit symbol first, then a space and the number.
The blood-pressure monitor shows mmHg 108
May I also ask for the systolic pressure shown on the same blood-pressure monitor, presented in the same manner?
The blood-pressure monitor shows mmHg 173
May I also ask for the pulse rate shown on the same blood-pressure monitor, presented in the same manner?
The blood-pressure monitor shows bpm 98
